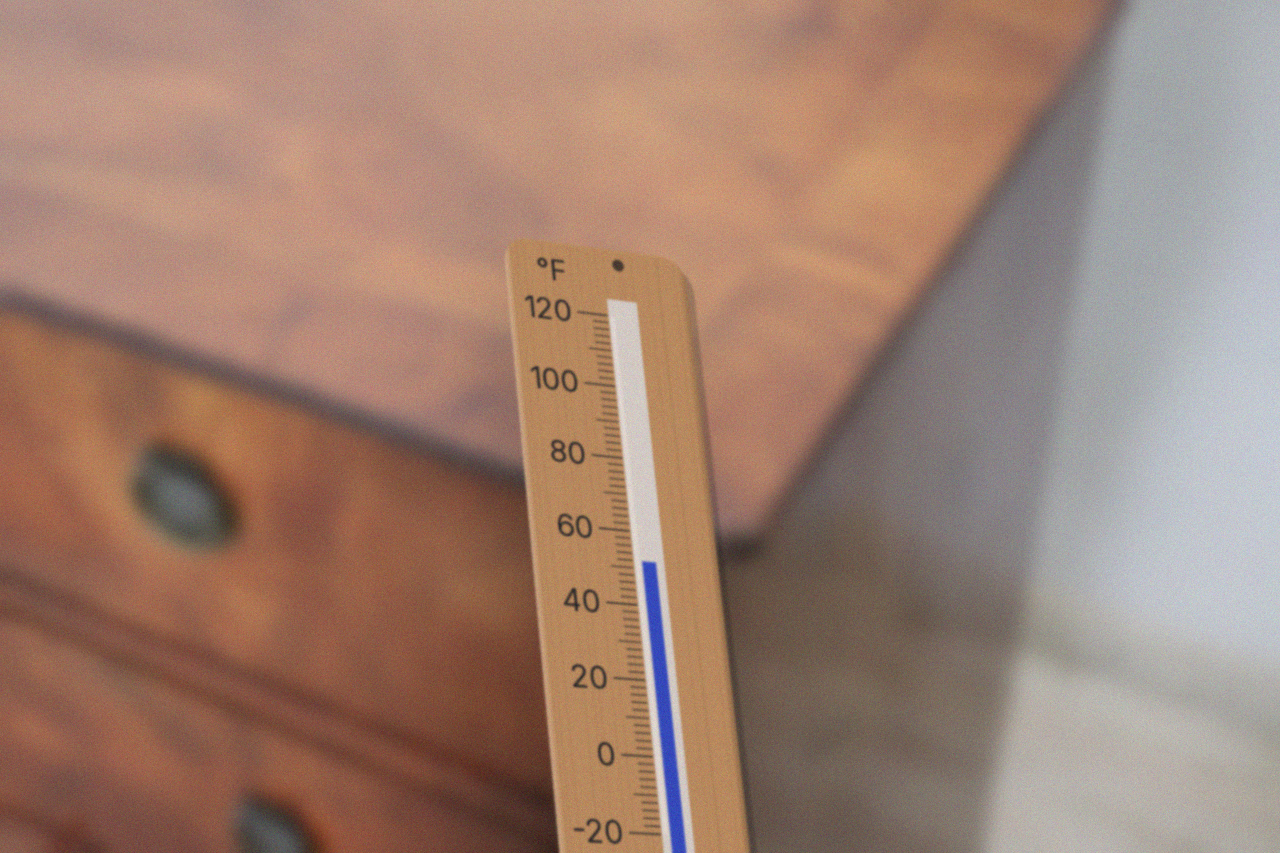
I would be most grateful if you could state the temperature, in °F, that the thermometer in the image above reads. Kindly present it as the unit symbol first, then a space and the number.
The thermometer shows °F 52
